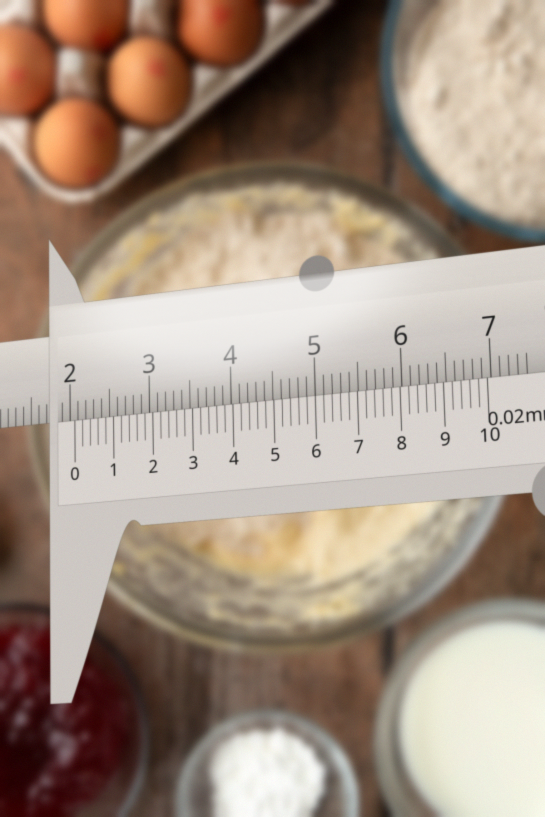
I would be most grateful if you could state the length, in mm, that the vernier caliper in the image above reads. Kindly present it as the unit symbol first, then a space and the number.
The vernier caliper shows mm 20.6
